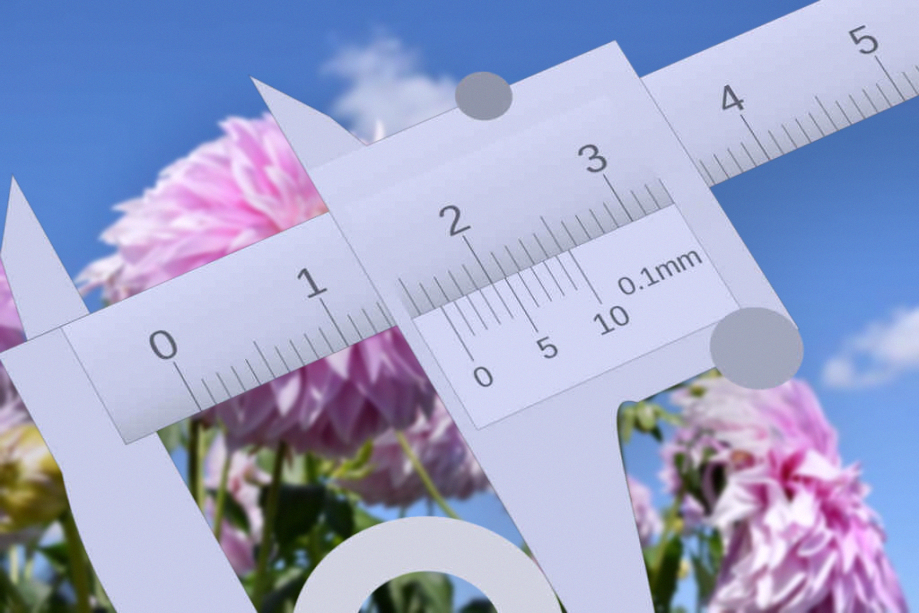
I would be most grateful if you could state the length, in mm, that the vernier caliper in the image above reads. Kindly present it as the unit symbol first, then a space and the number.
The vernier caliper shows mm 16.4
